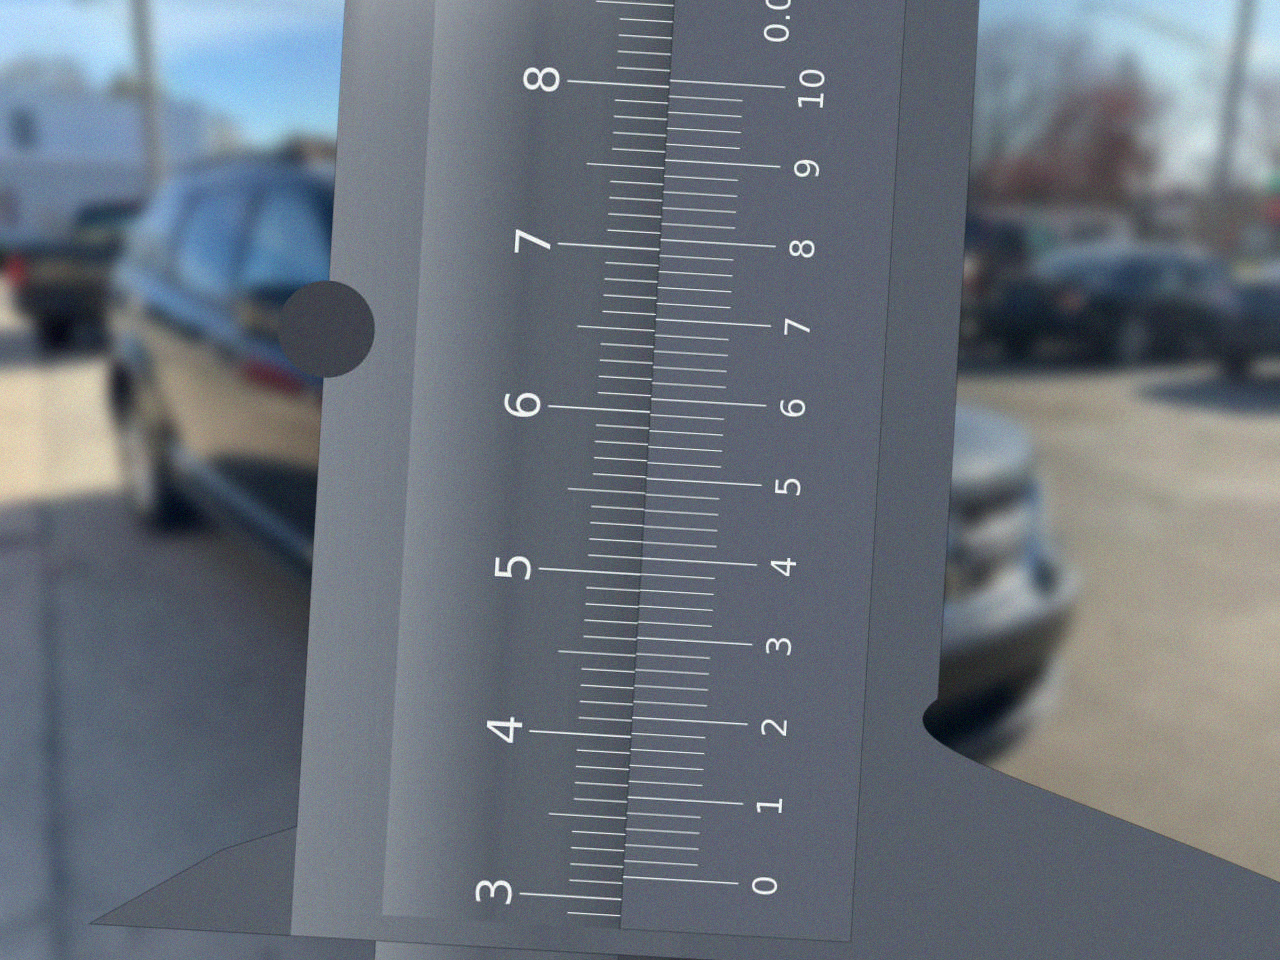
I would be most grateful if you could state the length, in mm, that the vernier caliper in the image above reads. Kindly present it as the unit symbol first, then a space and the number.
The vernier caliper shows mm 31.4
